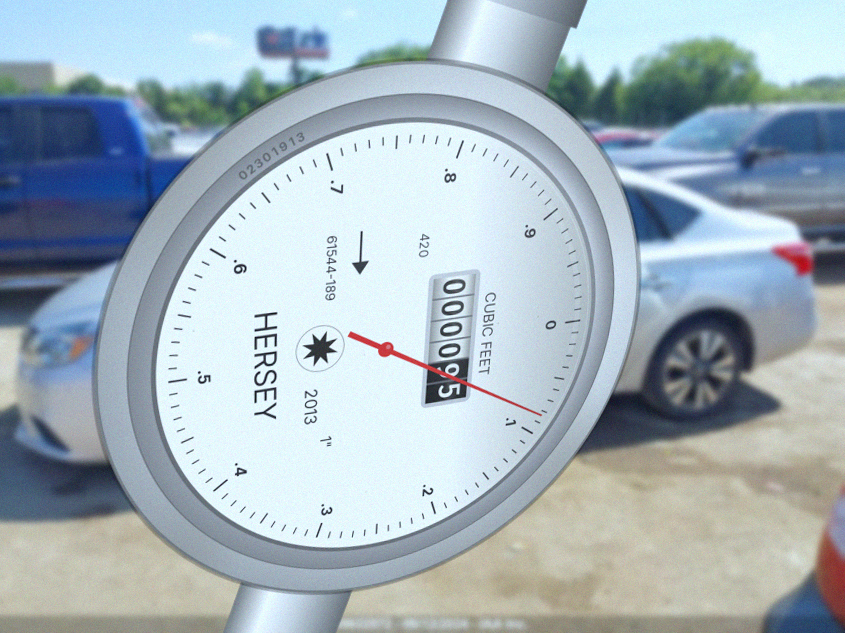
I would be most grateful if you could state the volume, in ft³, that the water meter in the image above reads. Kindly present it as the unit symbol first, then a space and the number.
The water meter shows ft³ 95.08
